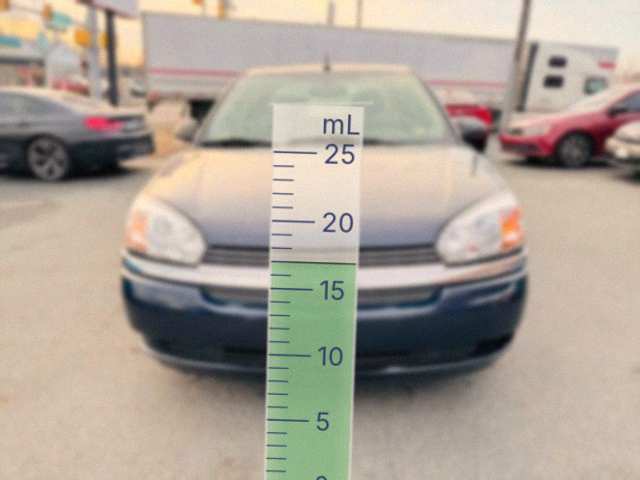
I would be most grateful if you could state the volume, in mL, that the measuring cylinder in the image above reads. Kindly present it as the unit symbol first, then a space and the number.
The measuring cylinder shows mL 17
